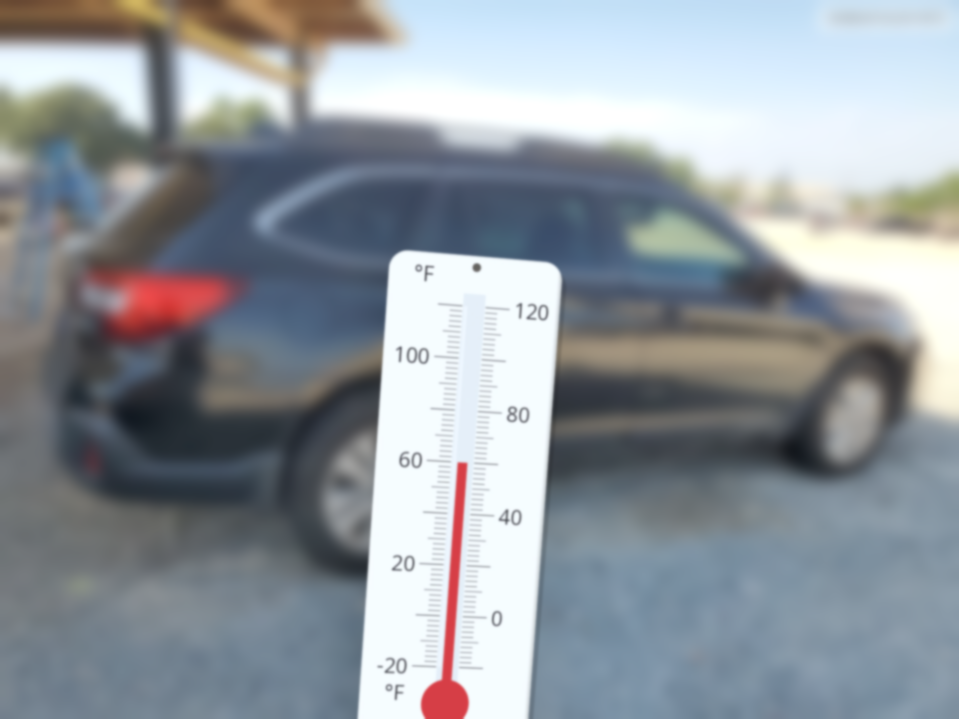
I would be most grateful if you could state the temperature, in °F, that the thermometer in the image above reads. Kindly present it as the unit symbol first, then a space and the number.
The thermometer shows °F 60
